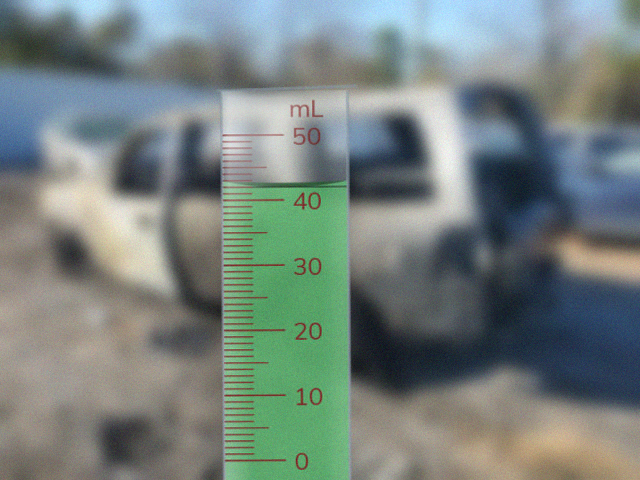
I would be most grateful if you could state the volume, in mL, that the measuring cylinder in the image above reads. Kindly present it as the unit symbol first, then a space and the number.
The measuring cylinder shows mL 42
